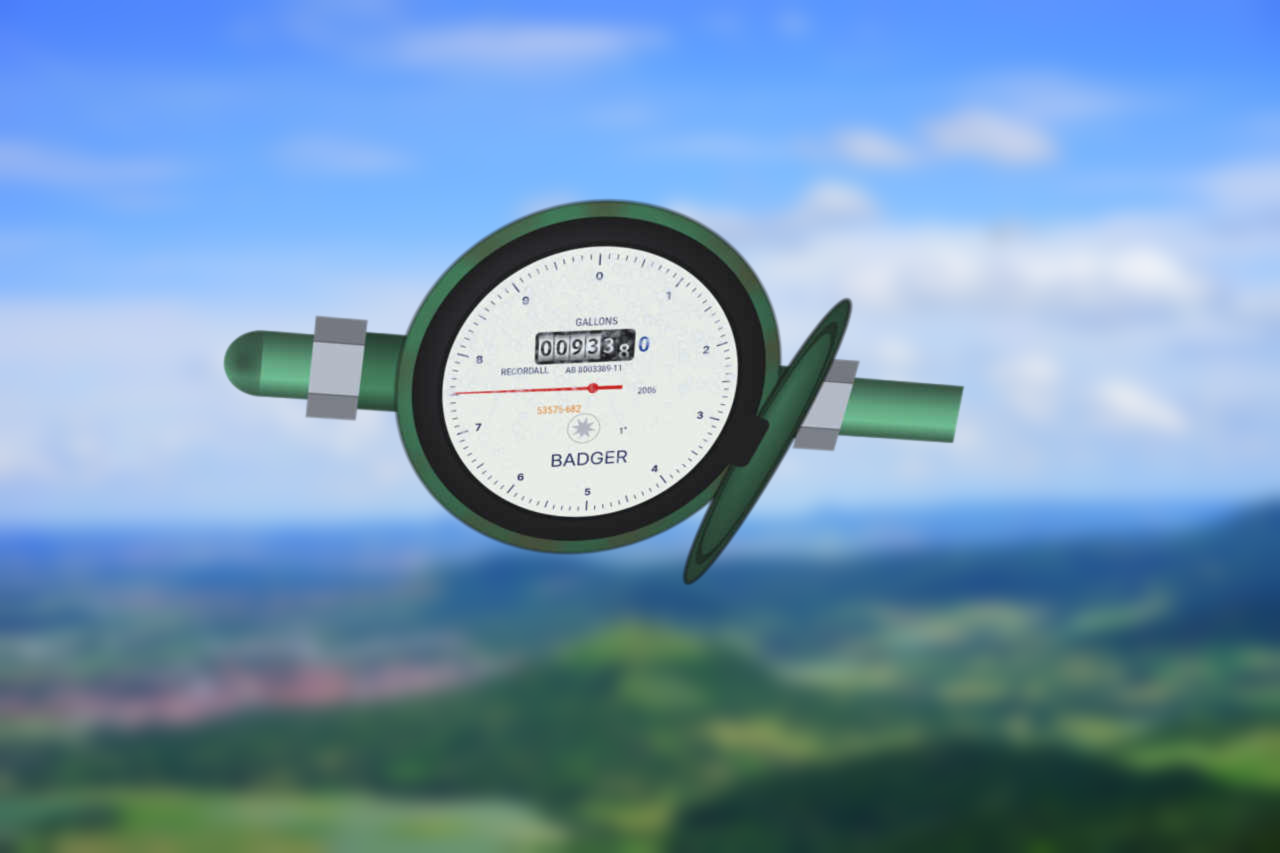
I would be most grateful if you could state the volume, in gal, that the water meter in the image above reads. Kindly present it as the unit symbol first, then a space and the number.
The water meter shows gal 93377.5
